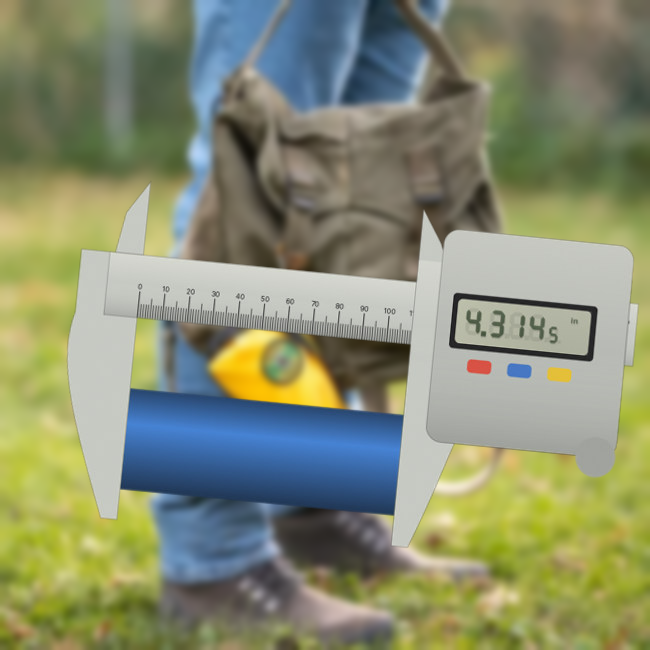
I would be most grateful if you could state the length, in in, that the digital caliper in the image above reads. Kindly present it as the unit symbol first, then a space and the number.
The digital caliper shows in 4.3145
